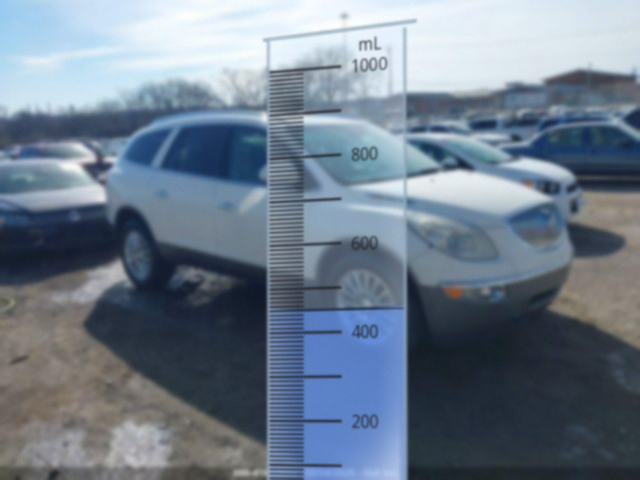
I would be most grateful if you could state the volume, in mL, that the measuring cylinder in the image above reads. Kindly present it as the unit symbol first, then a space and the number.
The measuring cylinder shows mL 450
